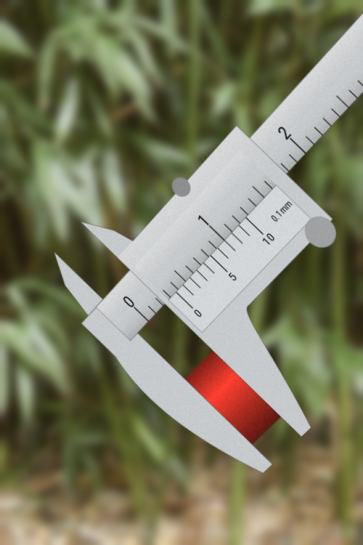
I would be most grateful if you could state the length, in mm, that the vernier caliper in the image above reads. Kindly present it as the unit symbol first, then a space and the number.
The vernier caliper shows mm 3.7
